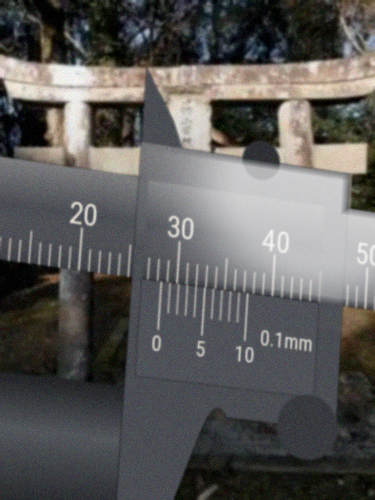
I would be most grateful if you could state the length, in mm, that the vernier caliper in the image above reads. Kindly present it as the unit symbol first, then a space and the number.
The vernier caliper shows mm 28.4
